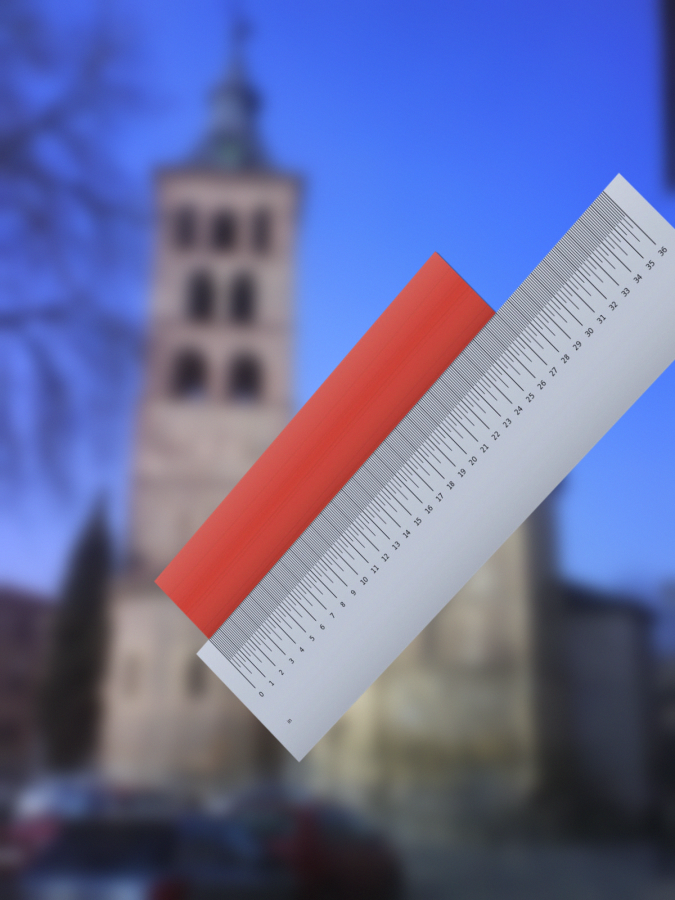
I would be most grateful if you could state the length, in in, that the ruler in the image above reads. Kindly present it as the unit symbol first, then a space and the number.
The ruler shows in 27
